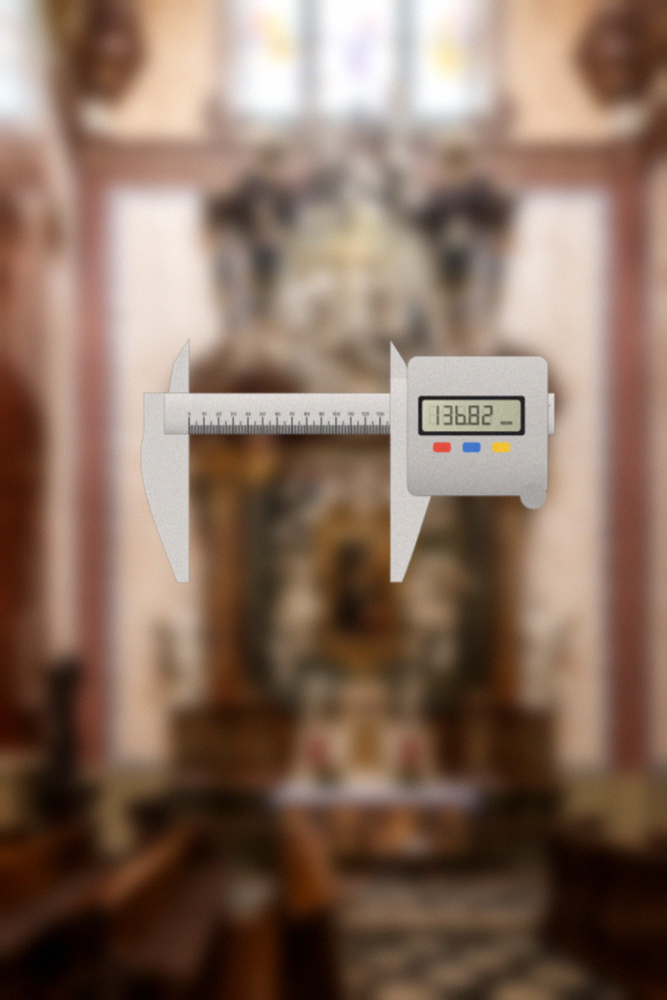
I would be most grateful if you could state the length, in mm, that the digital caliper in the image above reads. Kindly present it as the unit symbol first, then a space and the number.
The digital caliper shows mm 136.82
